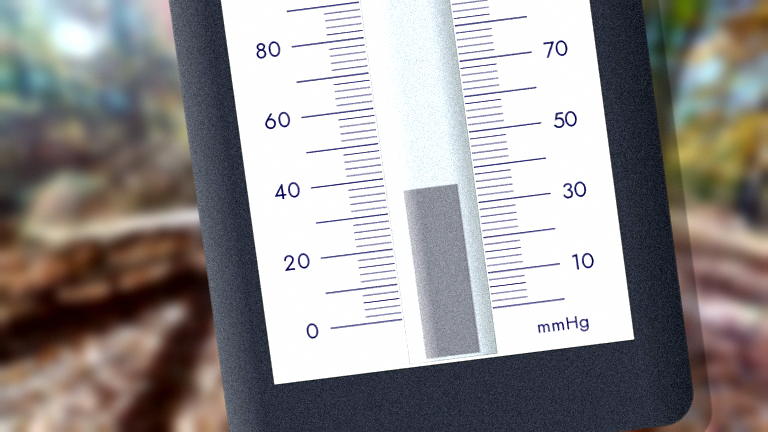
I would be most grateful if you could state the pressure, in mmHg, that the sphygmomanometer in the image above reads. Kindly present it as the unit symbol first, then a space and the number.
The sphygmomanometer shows mmHg 36
